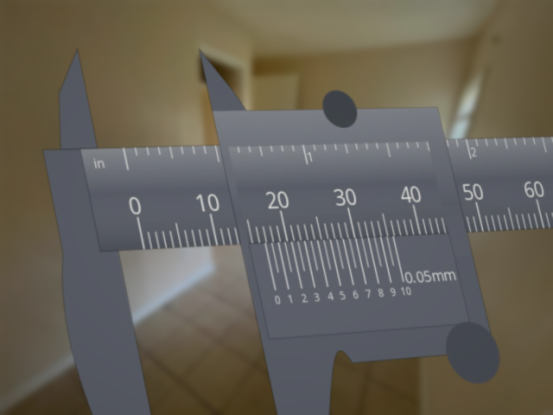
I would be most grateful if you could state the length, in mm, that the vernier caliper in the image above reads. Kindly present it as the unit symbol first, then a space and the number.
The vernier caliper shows mm 16.8
